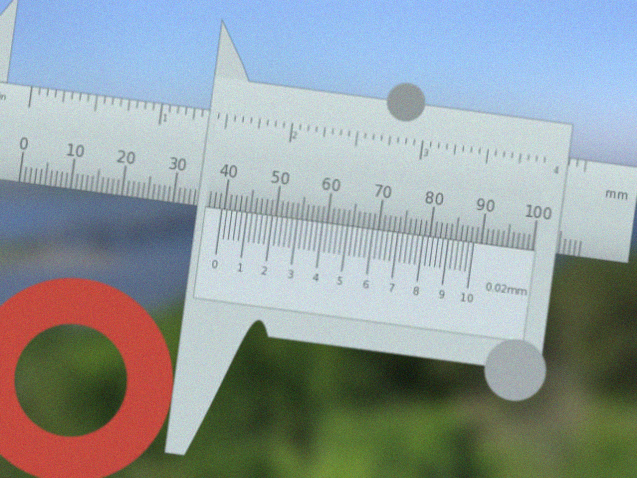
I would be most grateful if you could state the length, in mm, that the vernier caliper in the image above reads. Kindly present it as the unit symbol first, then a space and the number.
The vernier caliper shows mm 39.5
